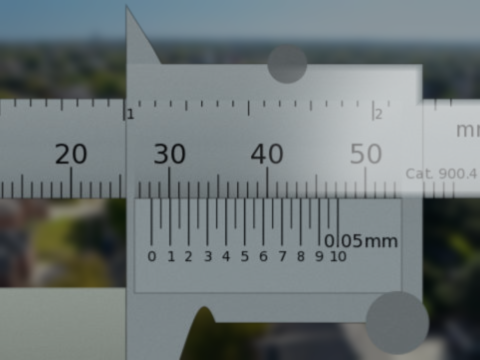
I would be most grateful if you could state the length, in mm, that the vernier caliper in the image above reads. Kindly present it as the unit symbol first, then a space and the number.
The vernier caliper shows mm 28.2
